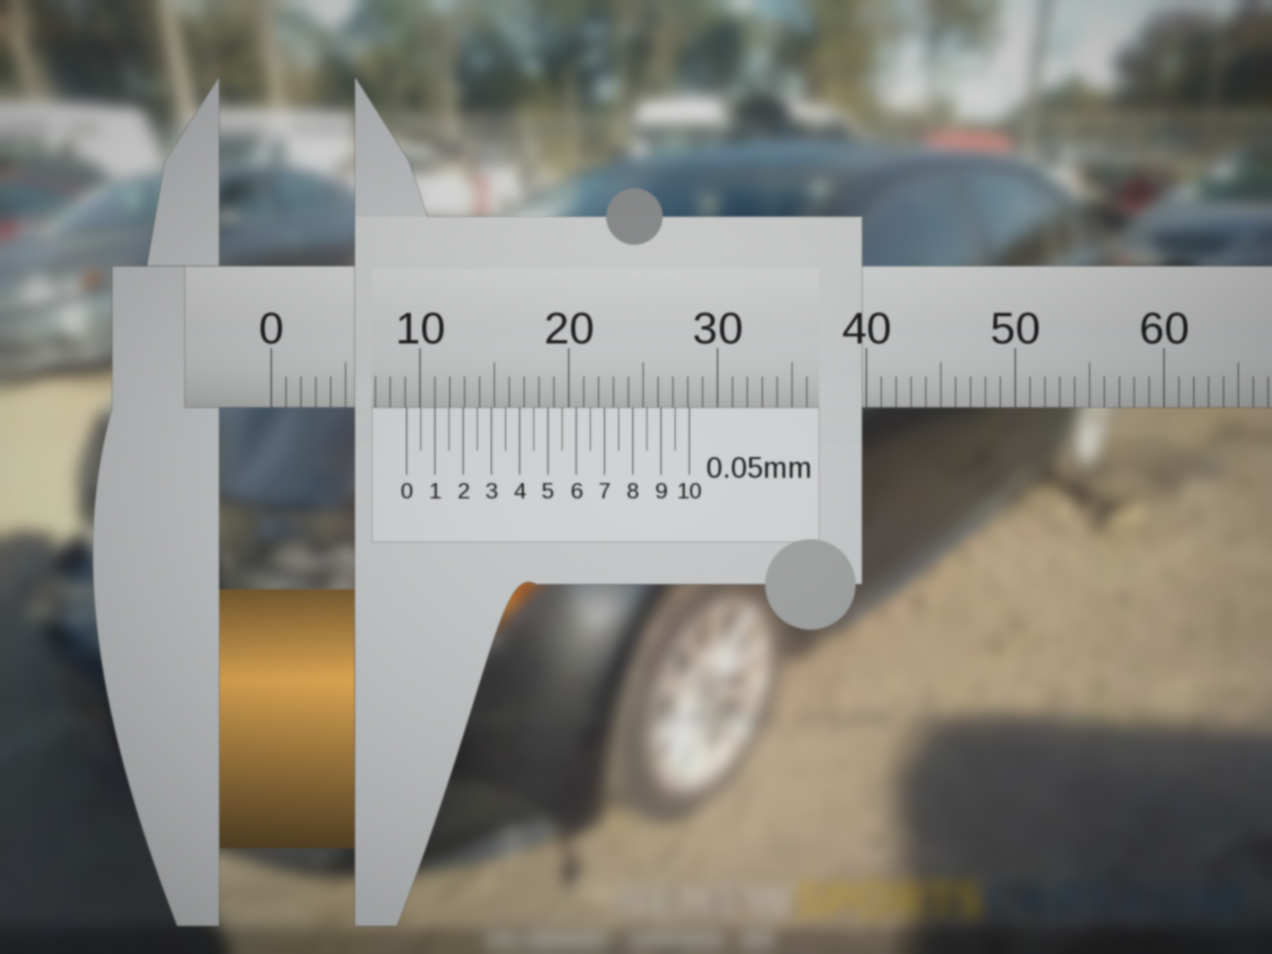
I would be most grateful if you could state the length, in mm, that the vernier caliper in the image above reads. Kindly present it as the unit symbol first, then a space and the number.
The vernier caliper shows mm 9.1
